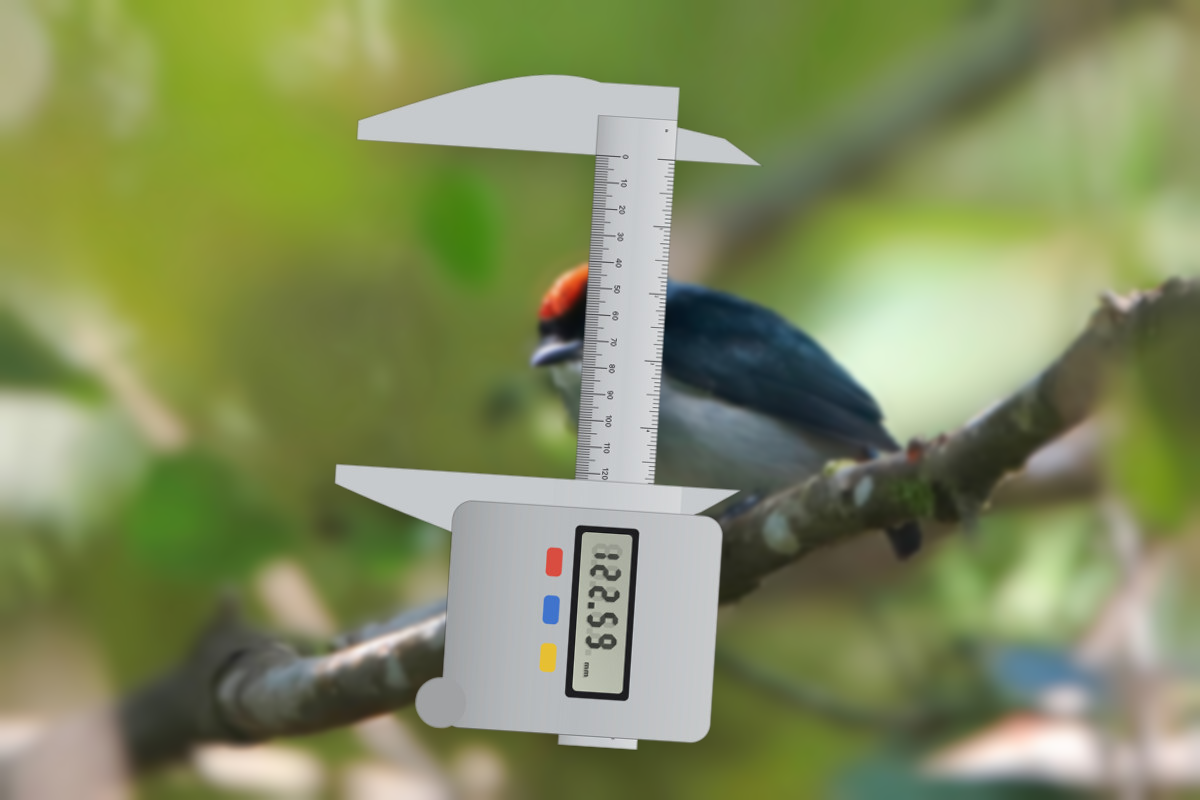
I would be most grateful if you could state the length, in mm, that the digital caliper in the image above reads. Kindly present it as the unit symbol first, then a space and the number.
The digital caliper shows mm 122.59
